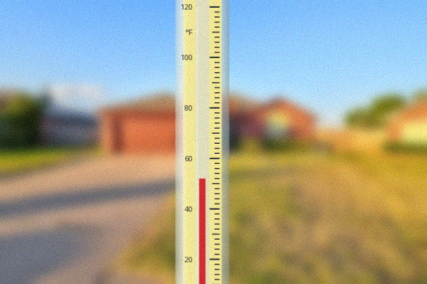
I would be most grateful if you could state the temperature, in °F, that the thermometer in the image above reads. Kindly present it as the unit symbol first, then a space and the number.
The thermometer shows °F 52
